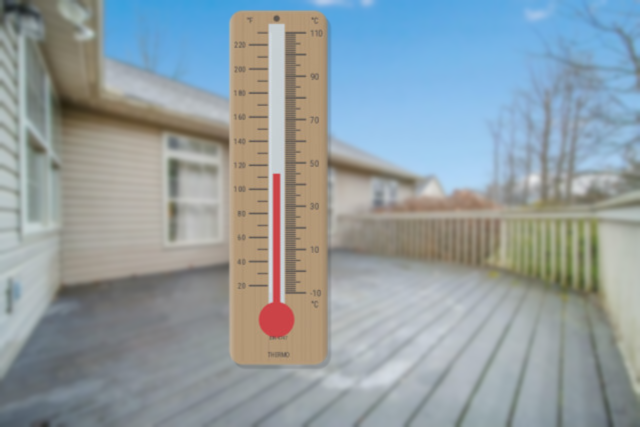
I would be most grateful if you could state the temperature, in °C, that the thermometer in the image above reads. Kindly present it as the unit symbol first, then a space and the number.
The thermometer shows °C 45
